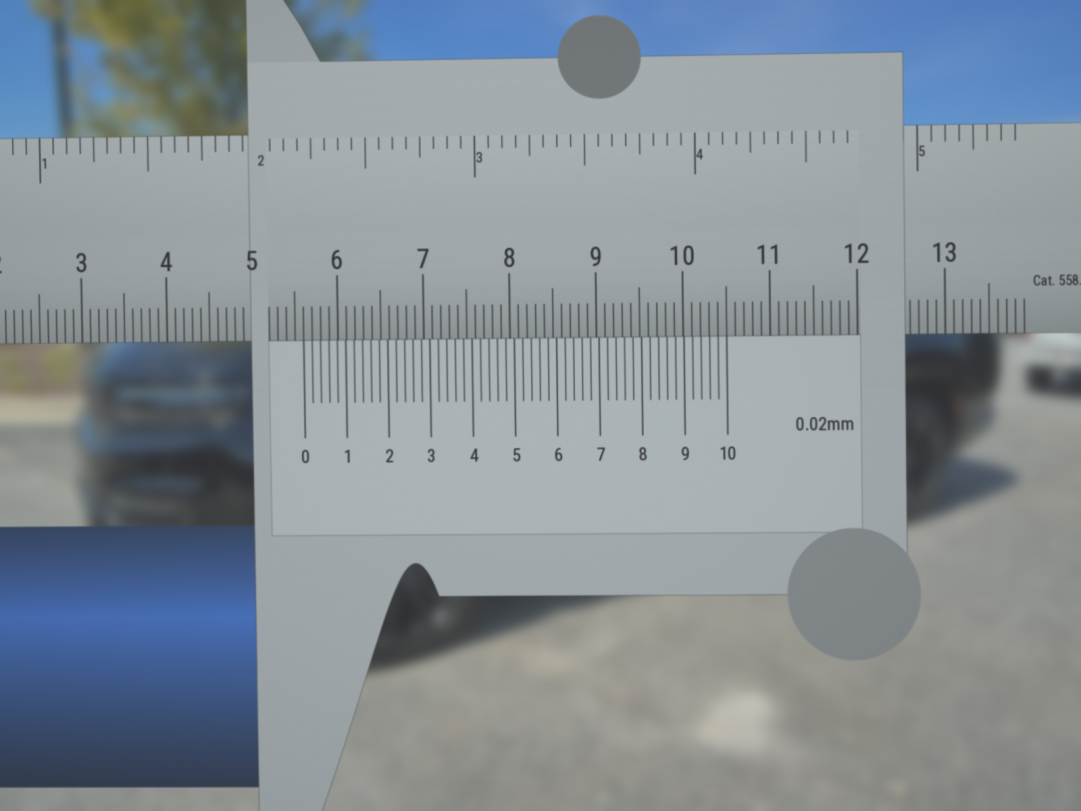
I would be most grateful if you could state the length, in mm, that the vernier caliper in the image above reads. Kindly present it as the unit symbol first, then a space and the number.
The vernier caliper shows mm 56.0
